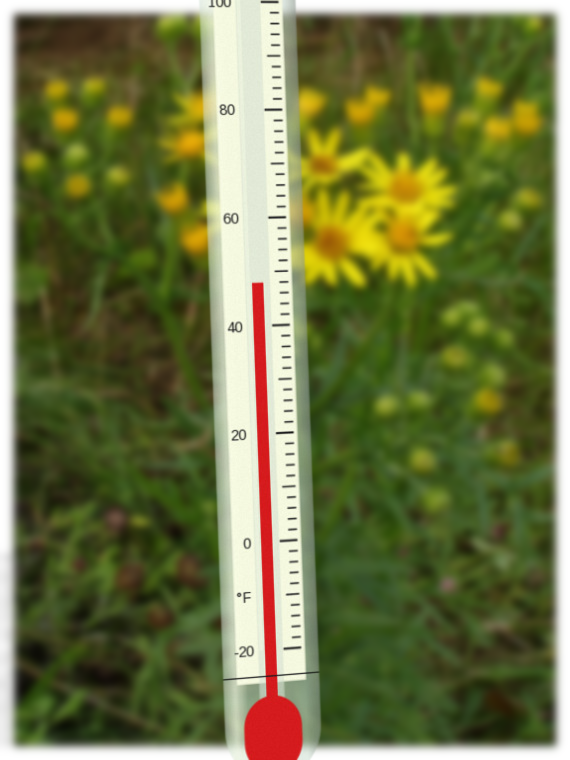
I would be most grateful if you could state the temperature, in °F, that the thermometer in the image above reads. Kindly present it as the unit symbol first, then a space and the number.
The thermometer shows °F 48
